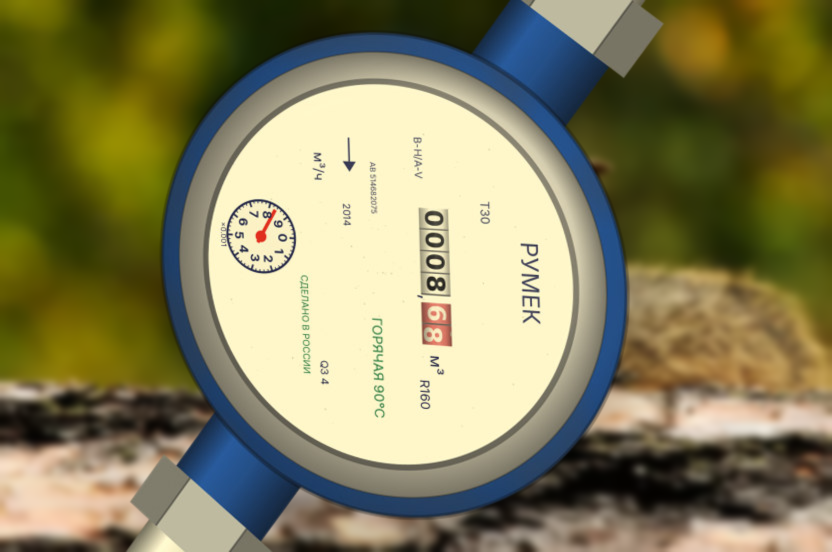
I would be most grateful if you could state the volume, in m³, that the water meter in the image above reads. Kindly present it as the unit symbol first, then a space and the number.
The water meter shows m³ 8.678
